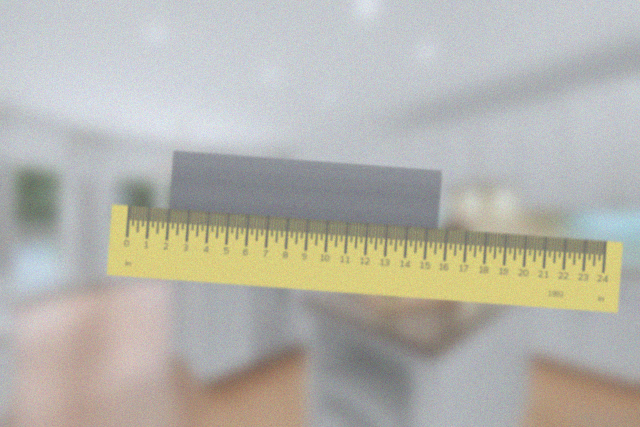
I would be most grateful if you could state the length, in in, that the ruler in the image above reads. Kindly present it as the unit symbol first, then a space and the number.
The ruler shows in 13.5
